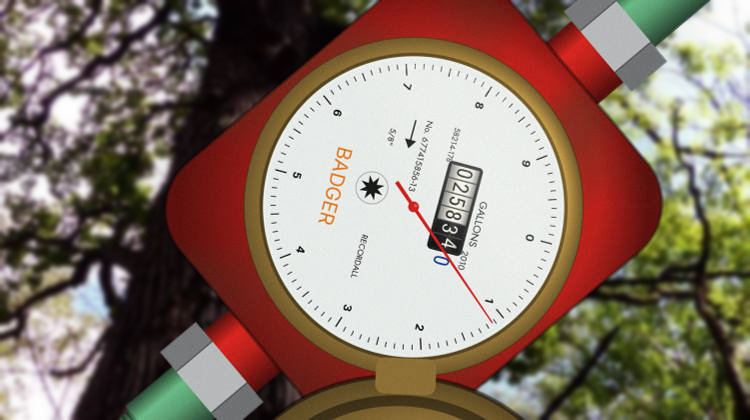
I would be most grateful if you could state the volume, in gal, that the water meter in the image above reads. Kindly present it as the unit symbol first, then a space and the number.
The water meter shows gal 258341.1
